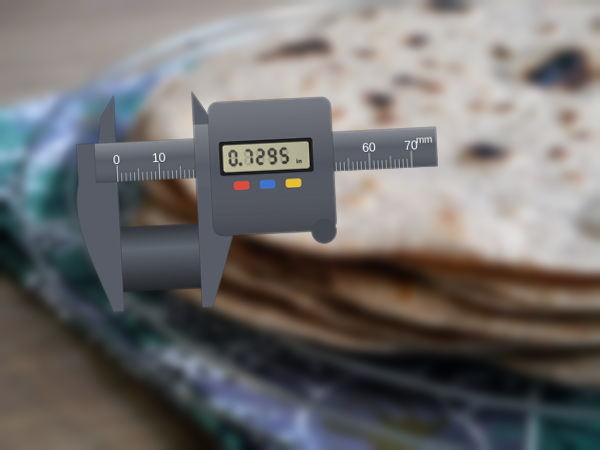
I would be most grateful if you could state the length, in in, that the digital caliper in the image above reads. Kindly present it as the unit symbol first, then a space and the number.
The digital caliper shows in 0.7295
